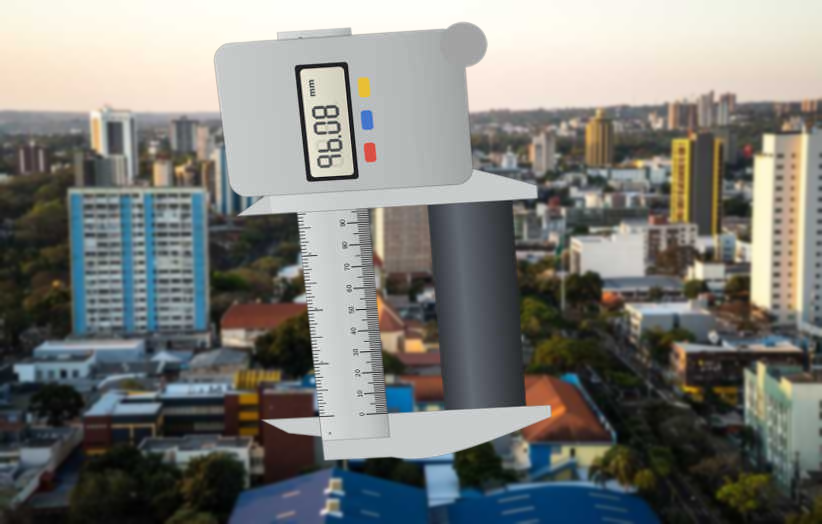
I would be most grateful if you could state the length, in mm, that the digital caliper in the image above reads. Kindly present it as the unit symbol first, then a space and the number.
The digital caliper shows mm 96.08
